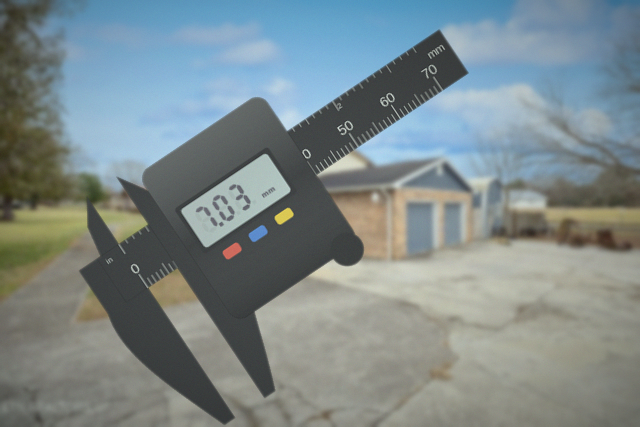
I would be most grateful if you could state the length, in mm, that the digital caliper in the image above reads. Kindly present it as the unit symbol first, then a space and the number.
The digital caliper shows mm 7.03
